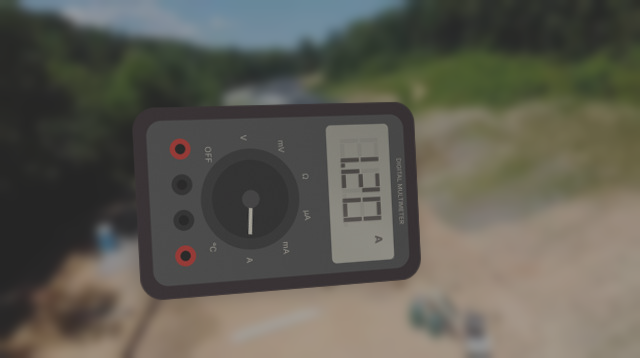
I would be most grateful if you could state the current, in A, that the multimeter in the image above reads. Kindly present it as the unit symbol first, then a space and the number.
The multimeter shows A 1.20
